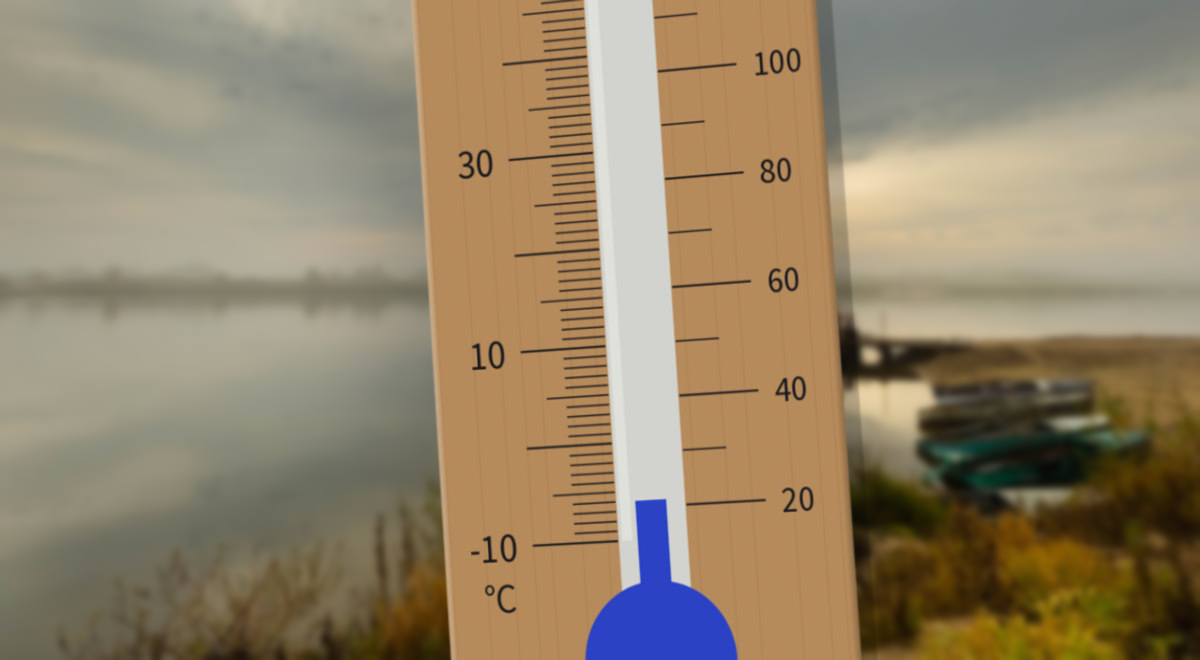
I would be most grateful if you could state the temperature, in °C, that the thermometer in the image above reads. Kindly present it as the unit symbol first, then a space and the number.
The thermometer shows °C -6
